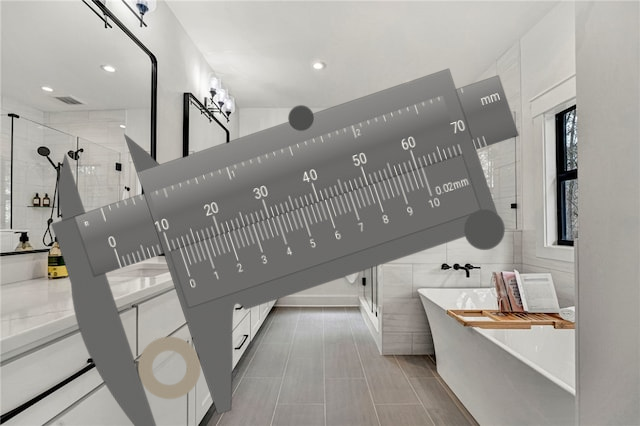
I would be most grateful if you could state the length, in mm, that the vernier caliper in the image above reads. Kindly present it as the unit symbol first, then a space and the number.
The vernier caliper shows mm 12.0
